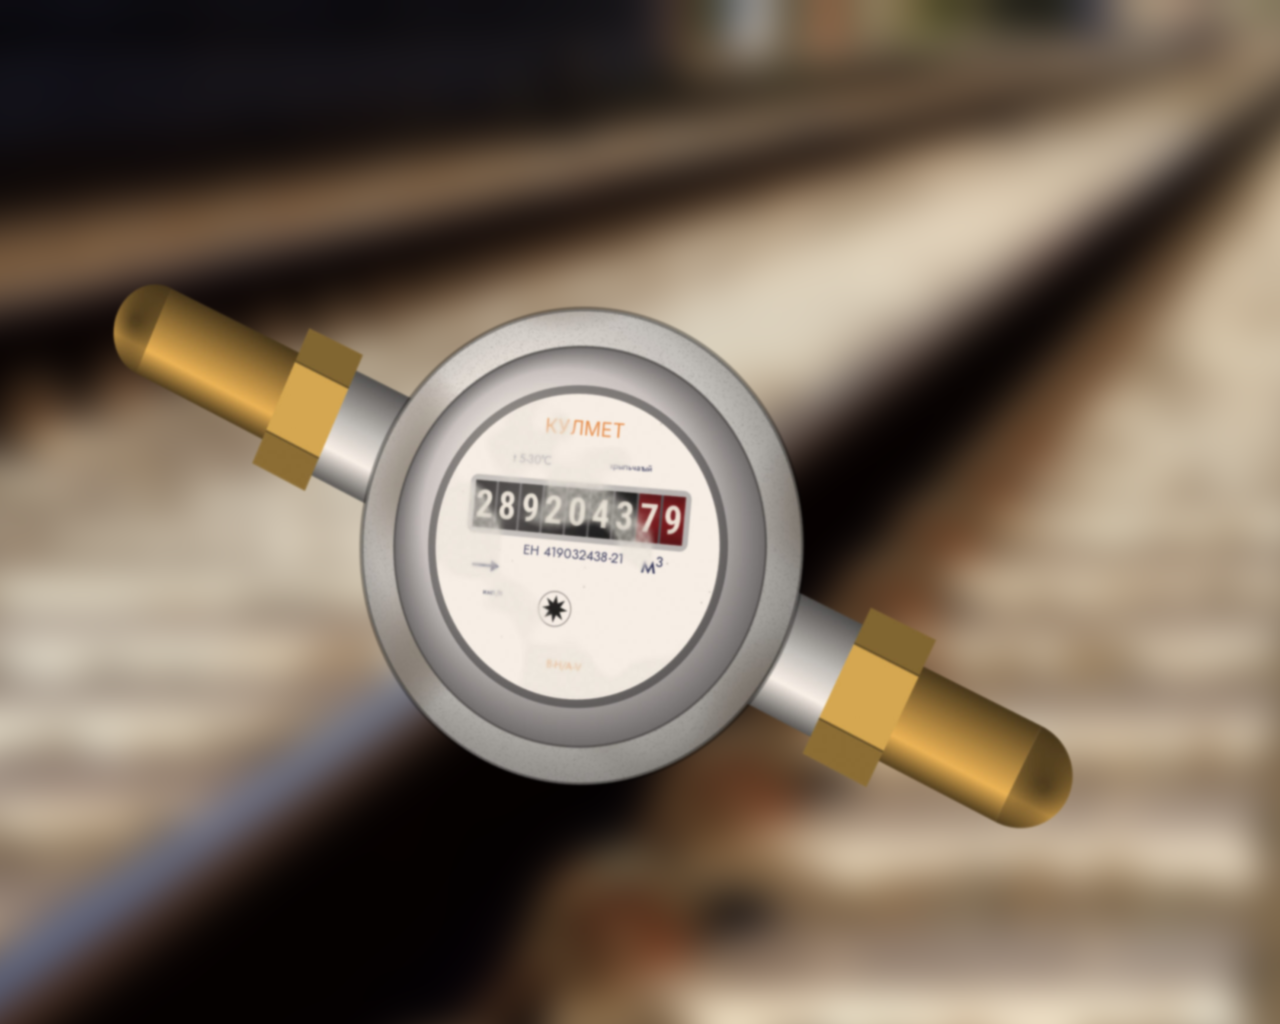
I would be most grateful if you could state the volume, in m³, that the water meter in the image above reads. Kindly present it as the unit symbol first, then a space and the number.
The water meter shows m³ 2892043.79
